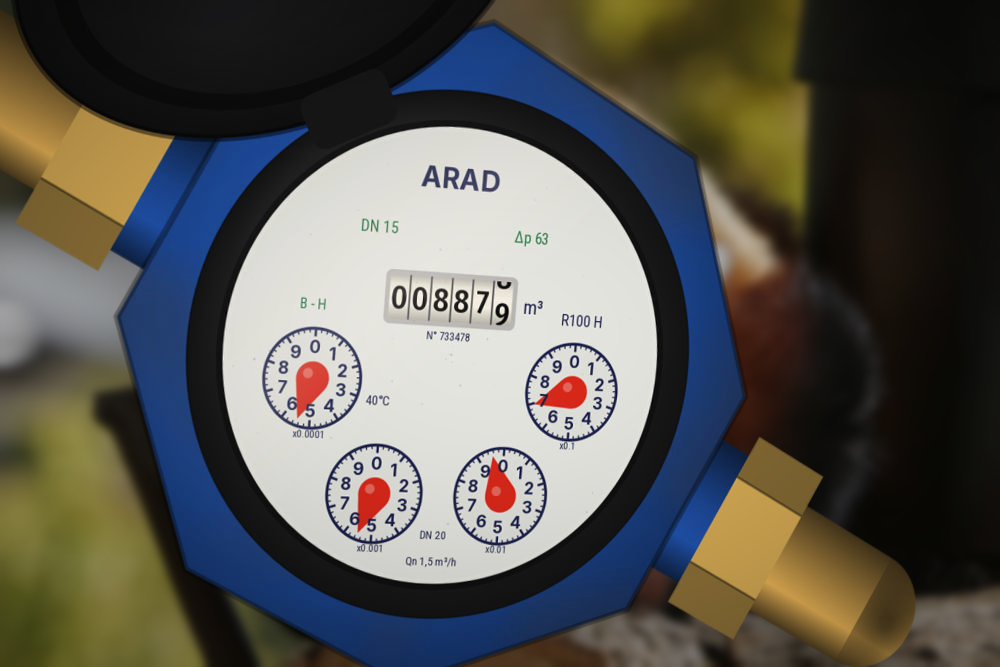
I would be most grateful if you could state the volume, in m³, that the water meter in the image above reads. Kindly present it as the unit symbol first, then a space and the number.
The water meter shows m³ 8878.6955
